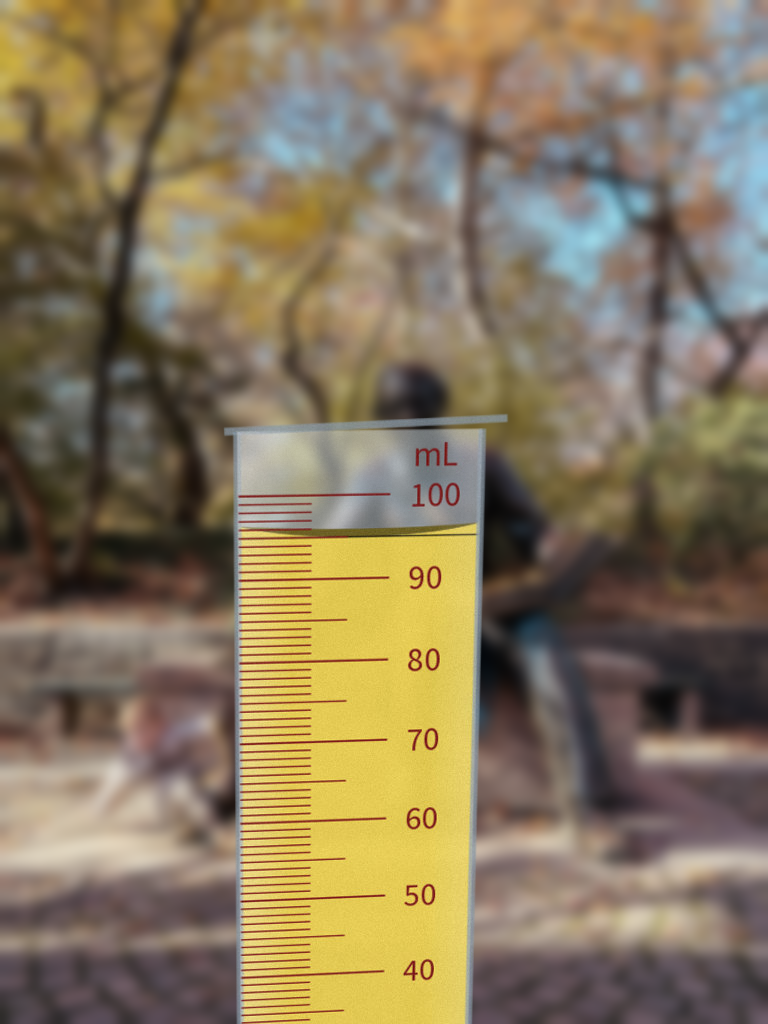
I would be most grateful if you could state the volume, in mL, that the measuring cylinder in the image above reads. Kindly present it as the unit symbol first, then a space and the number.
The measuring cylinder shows mL 95
